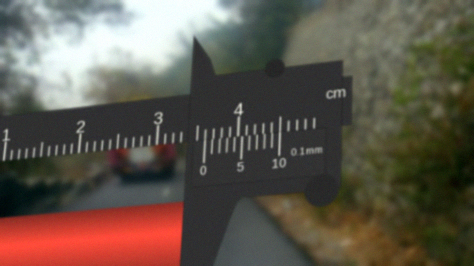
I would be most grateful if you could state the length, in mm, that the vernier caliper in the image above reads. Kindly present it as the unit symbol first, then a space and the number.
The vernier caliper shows mm 36.0
